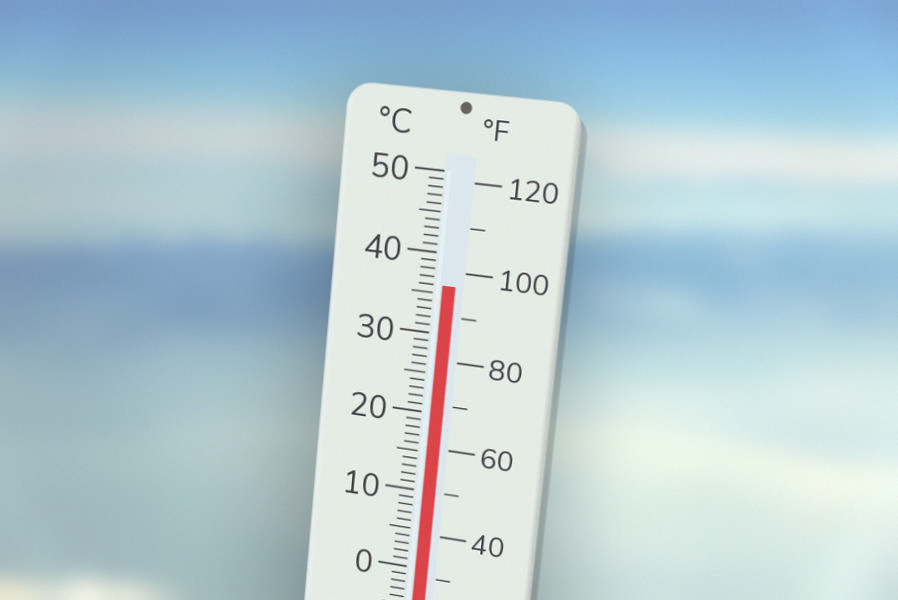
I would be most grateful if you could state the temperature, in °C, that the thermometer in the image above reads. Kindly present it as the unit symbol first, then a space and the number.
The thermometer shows °C 36
